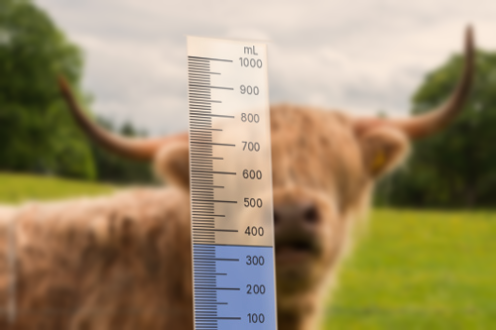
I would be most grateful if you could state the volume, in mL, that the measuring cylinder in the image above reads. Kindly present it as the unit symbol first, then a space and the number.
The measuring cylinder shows mL 350
